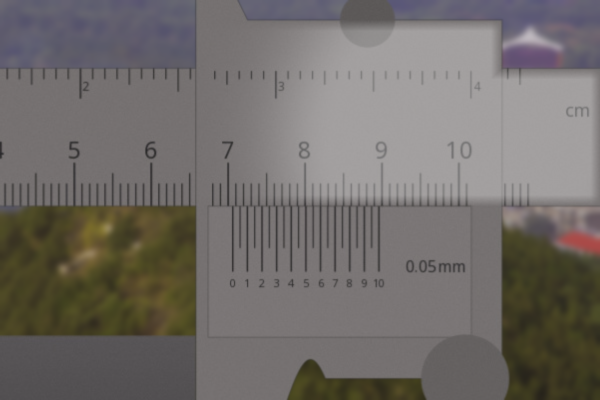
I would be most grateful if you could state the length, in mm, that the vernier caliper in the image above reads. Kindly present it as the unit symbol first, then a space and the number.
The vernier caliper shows mm 70.6
